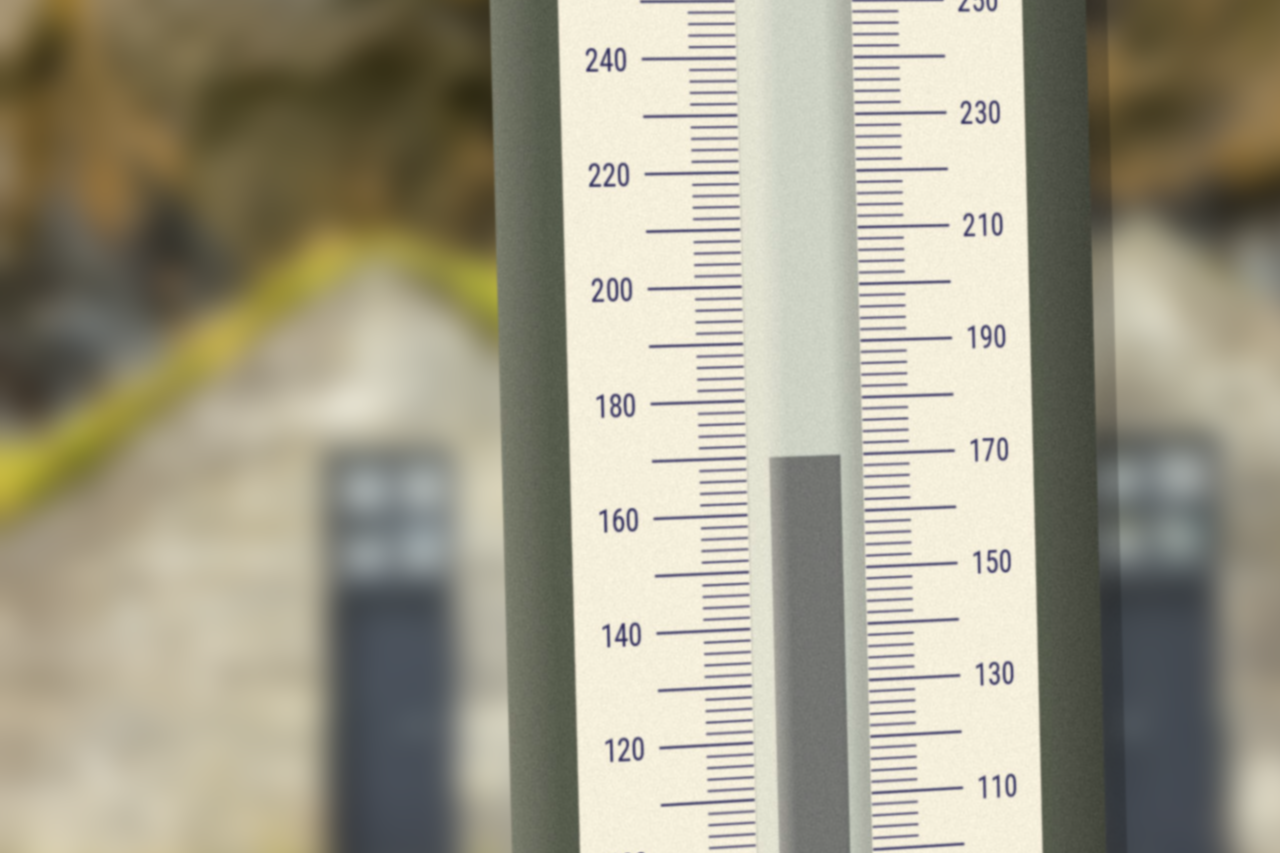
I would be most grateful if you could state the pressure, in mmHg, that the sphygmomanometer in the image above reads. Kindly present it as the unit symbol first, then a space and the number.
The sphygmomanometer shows mmHg 170
